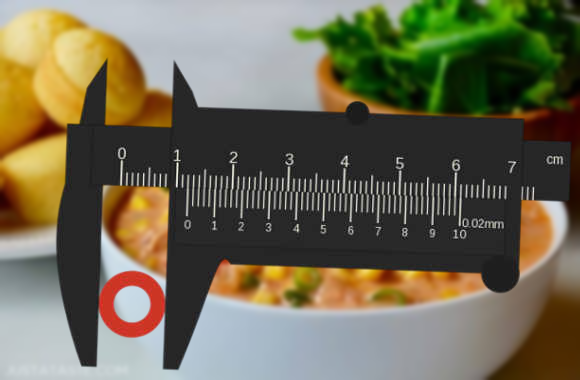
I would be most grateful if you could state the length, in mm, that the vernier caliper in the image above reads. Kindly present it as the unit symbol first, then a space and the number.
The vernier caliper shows mm 12.0
